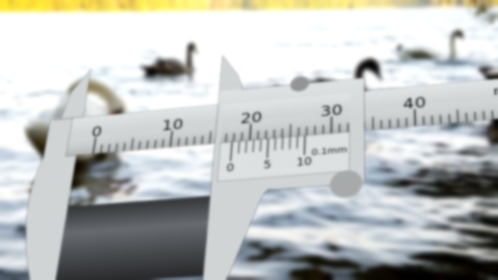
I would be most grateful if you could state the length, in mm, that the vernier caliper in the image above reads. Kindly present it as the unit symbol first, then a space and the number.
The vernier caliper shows mm 17.8
